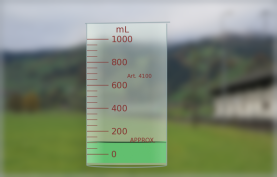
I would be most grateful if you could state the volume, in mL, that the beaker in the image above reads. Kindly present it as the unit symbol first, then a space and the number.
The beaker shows mL 100
